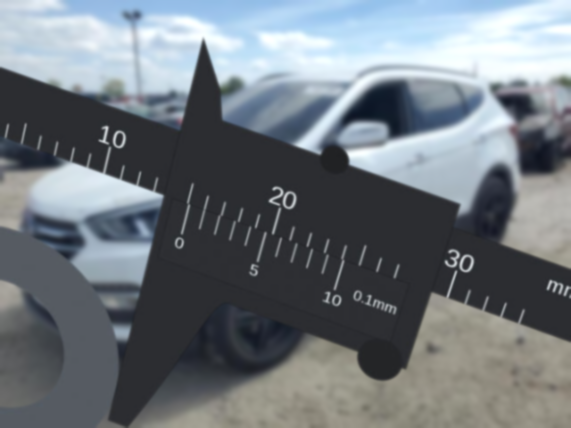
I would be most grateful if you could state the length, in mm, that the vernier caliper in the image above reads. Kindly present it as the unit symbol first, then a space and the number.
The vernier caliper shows mm 15.1
